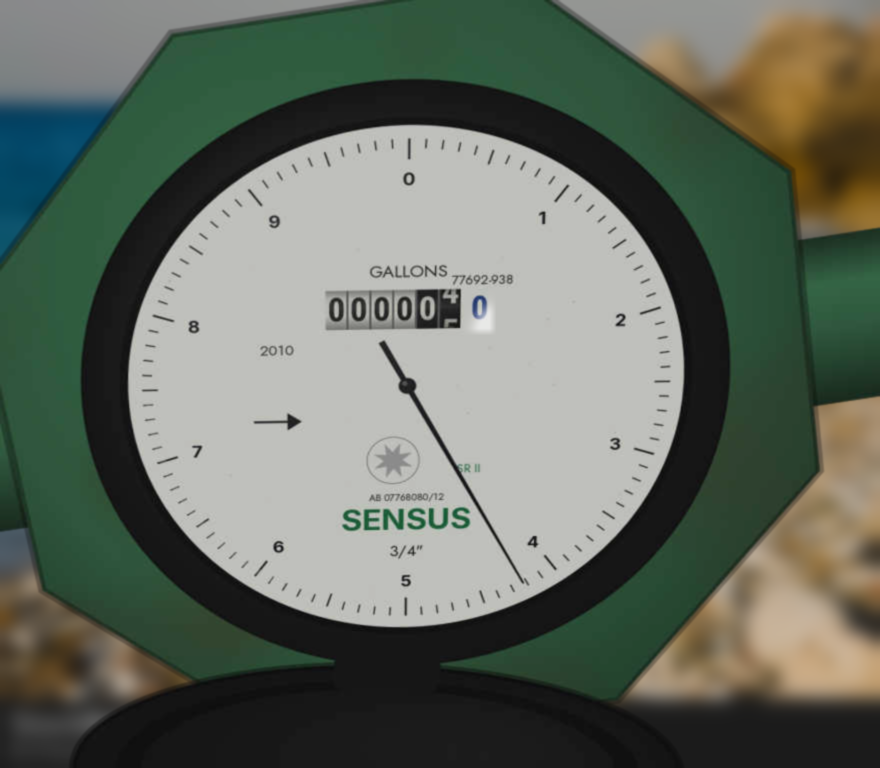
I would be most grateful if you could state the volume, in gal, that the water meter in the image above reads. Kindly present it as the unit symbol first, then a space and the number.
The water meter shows gal 44.2
